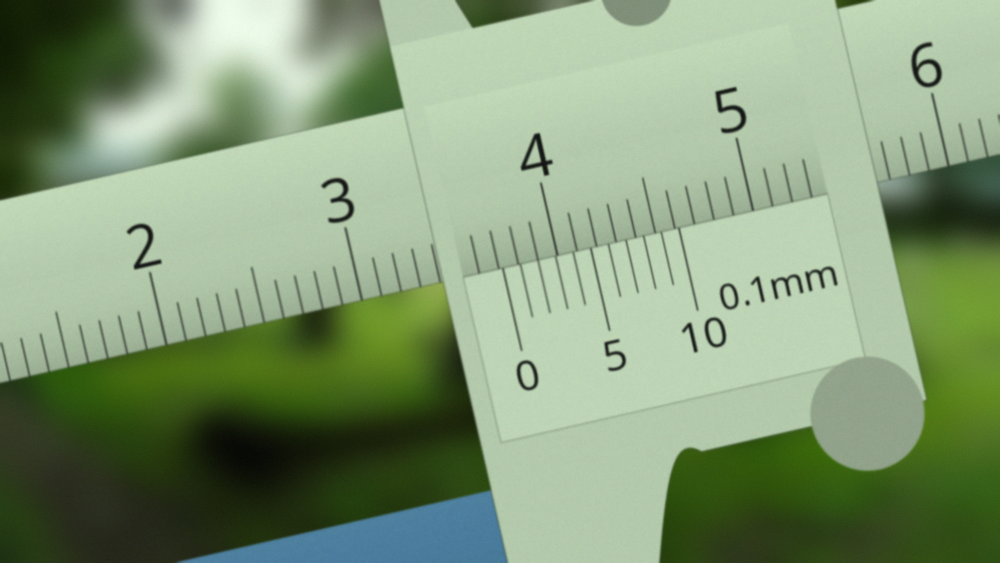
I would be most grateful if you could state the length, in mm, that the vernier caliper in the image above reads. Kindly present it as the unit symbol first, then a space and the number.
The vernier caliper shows mm 37.2
